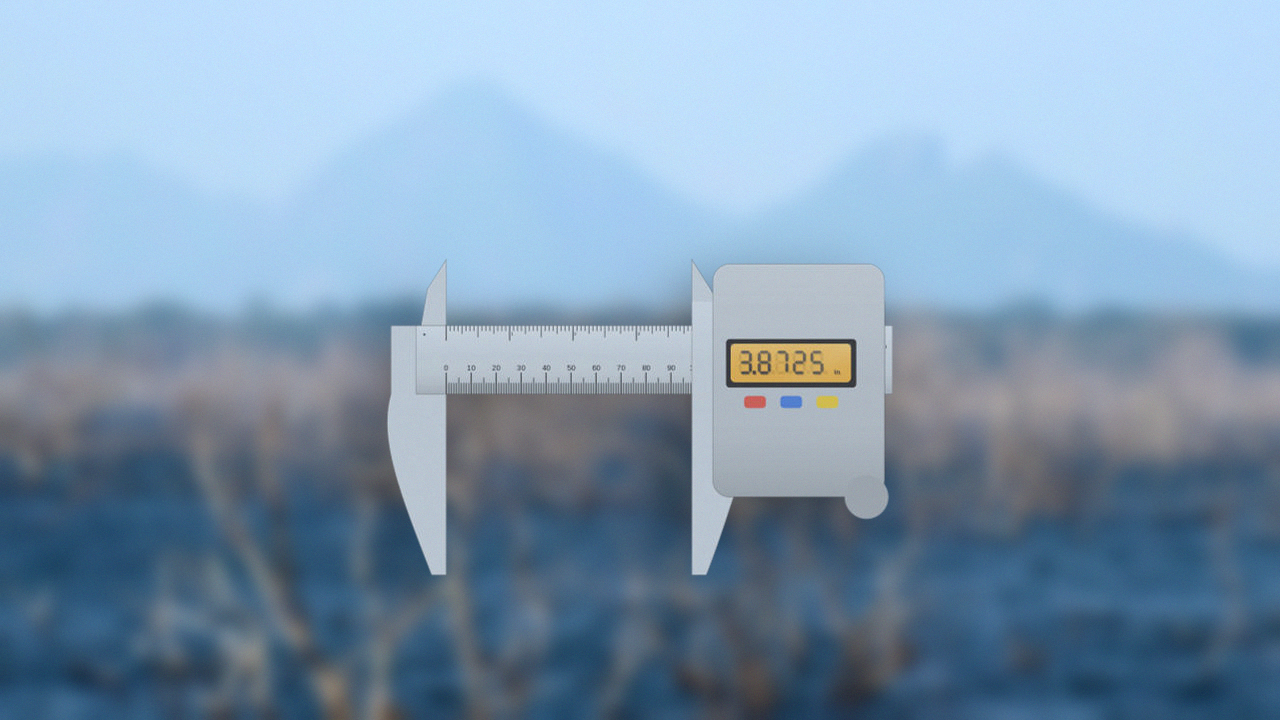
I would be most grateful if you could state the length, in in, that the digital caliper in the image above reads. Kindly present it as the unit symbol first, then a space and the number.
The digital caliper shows in 3.8725
